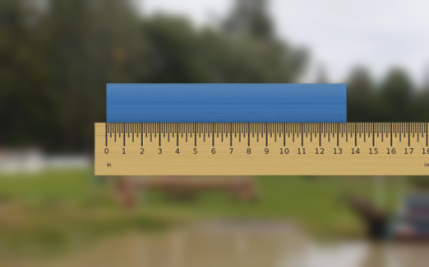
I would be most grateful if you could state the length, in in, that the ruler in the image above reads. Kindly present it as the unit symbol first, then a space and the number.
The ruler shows in 13.5
